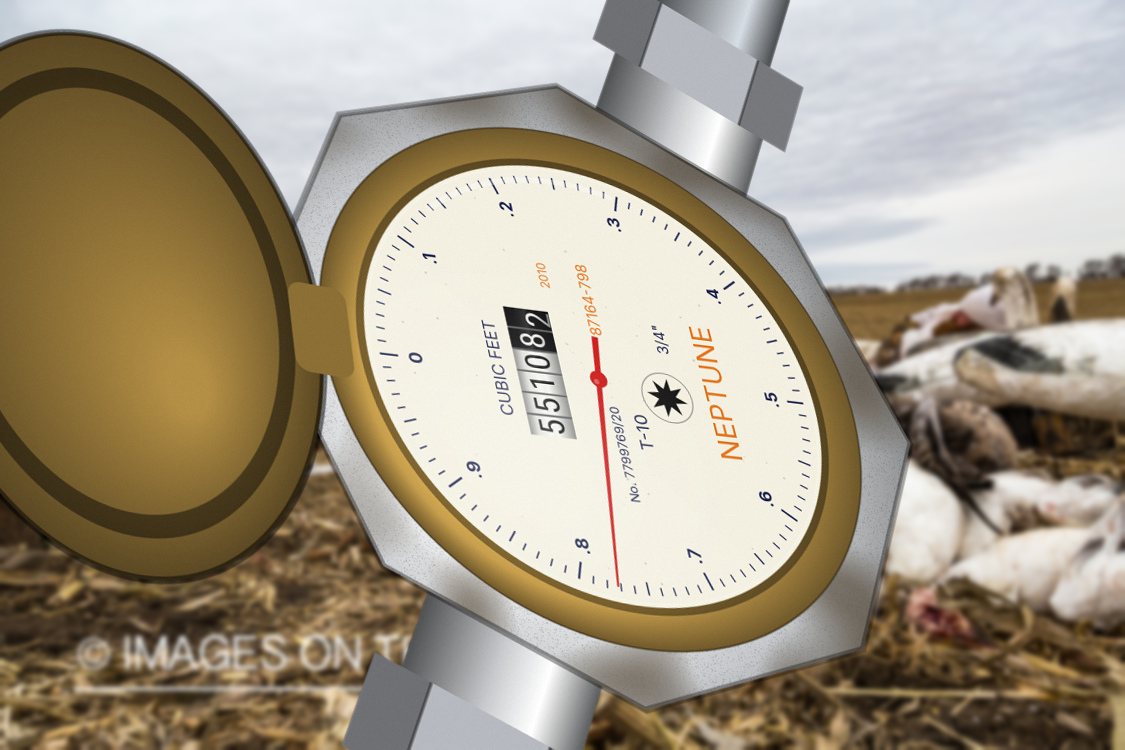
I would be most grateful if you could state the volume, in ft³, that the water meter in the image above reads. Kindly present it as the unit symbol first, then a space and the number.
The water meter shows ft³ 551081.77
